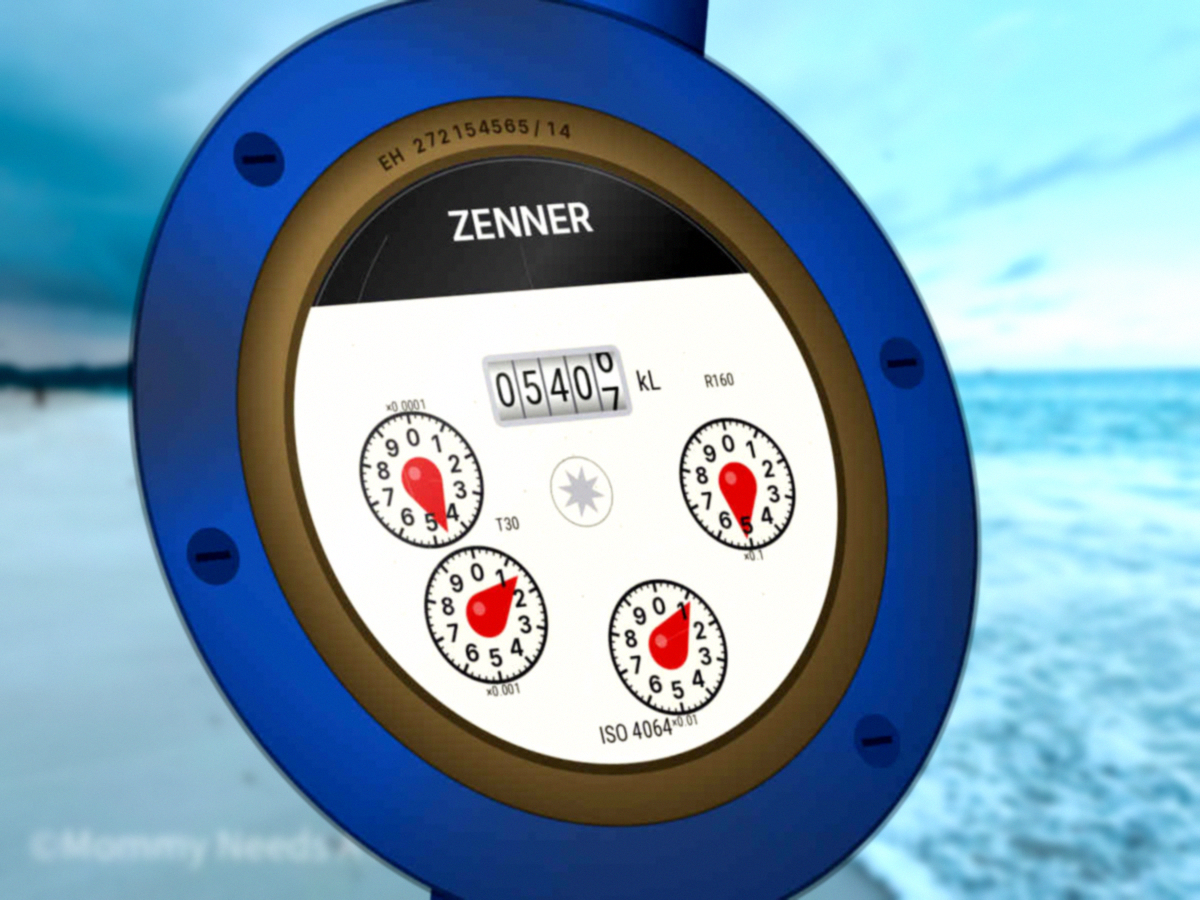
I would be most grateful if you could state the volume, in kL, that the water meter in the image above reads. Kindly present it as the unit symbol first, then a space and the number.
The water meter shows kL 5406.5114
